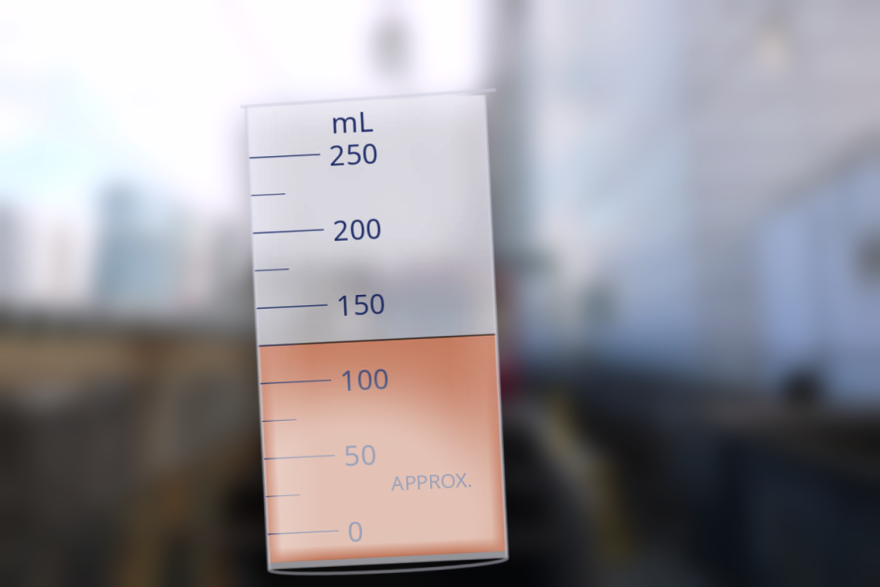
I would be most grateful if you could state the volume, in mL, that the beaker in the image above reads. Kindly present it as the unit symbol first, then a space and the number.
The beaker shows mL 125
